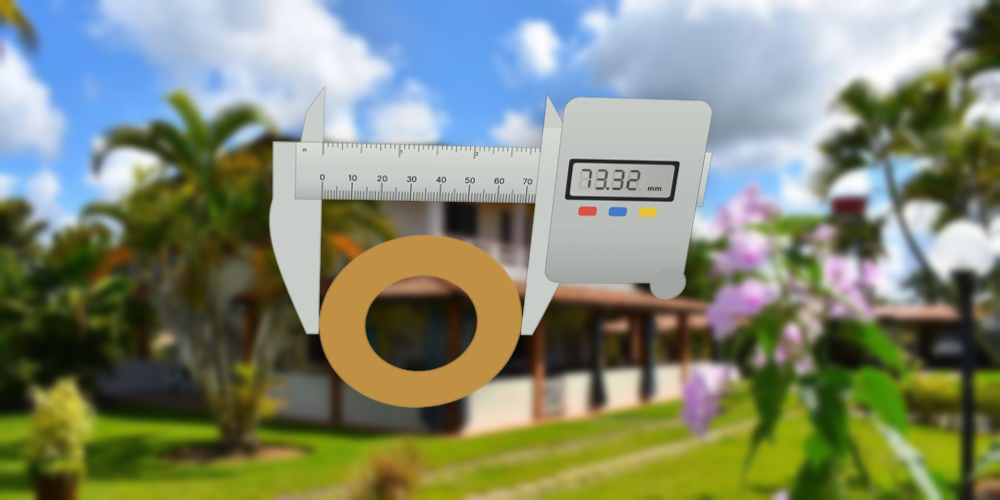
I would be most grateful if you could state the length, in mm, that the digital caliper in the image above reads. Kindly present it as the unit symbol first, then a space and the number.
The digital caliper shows mm 73.32
